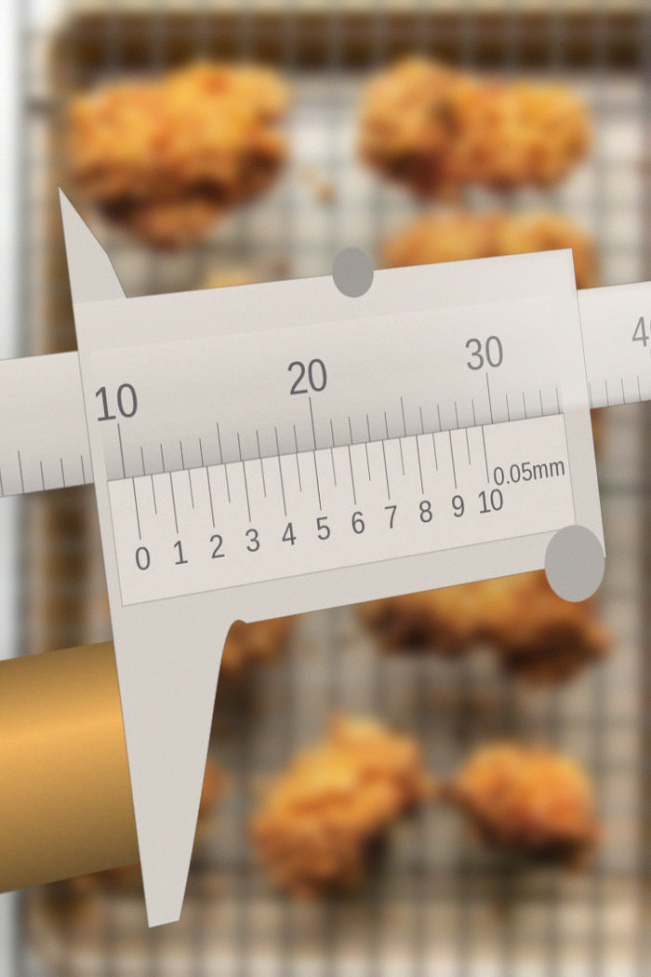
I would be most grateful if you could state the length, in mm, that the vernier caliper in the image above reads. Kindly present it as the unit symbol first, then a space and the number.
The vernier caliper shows mm 10.4
